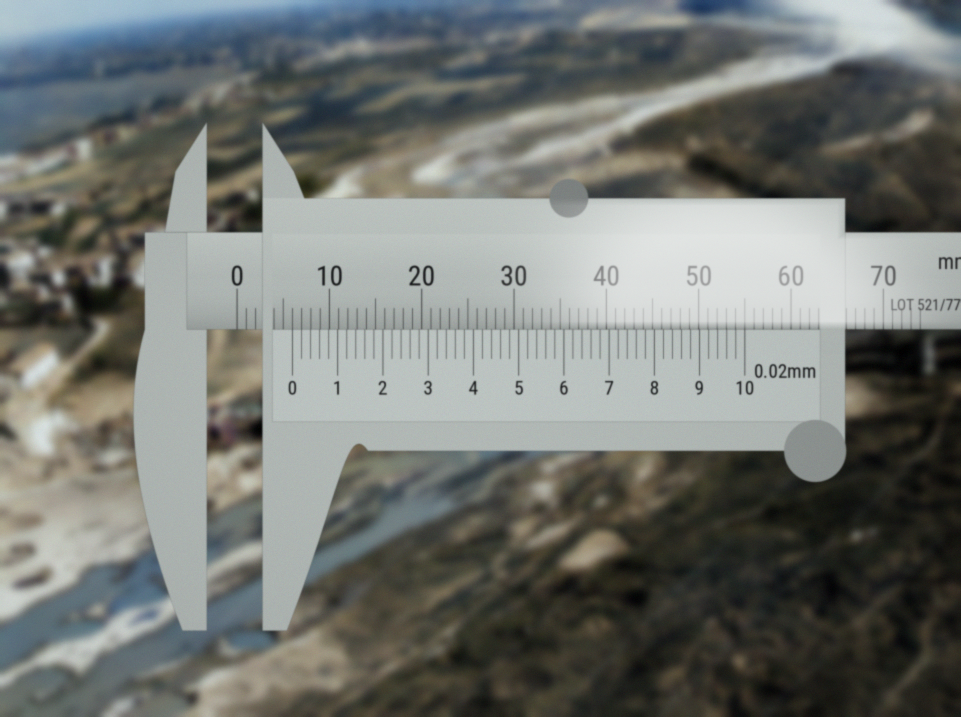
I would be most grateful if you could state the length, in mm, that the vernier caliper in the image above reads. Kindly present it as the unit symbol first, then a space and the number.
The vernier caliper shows mm 6.0
